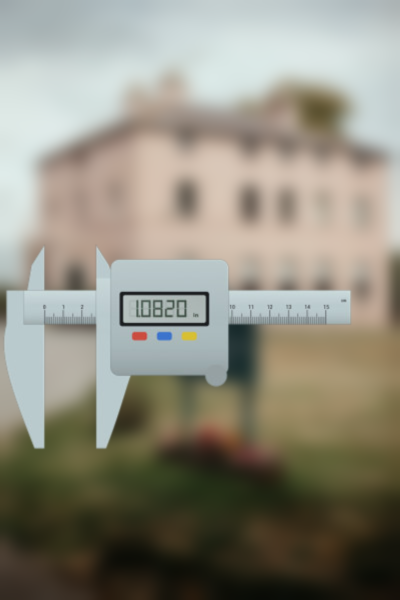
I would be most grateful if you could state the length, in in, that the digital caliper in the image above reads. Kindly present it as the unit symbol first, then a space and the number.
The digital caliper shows in 1.0820
